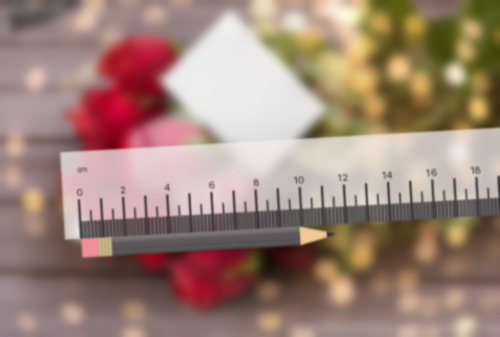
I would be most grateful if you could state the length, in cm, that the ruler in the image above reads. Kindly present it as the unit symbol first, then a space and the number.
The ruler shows cm 11.5
